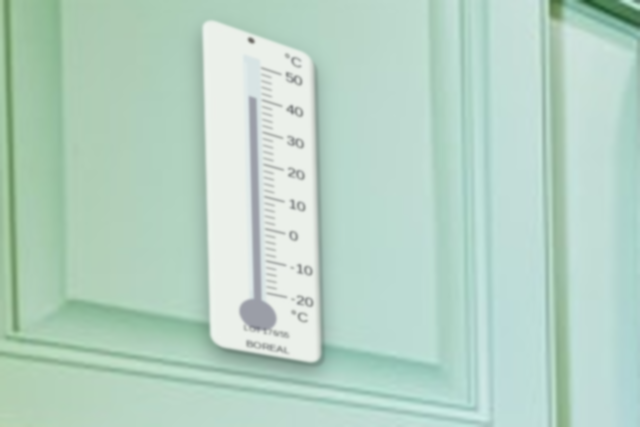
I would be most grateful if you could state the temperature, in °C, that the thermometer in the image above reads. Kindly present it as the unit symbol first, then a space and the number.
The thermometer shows °C 40
